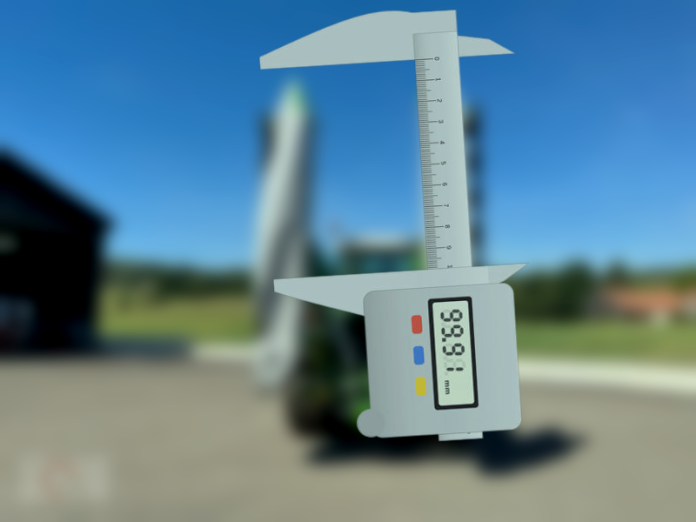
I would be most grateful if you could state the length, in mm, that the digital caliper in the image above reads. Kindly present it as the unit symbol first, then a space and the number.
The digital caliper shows mm 99.91
